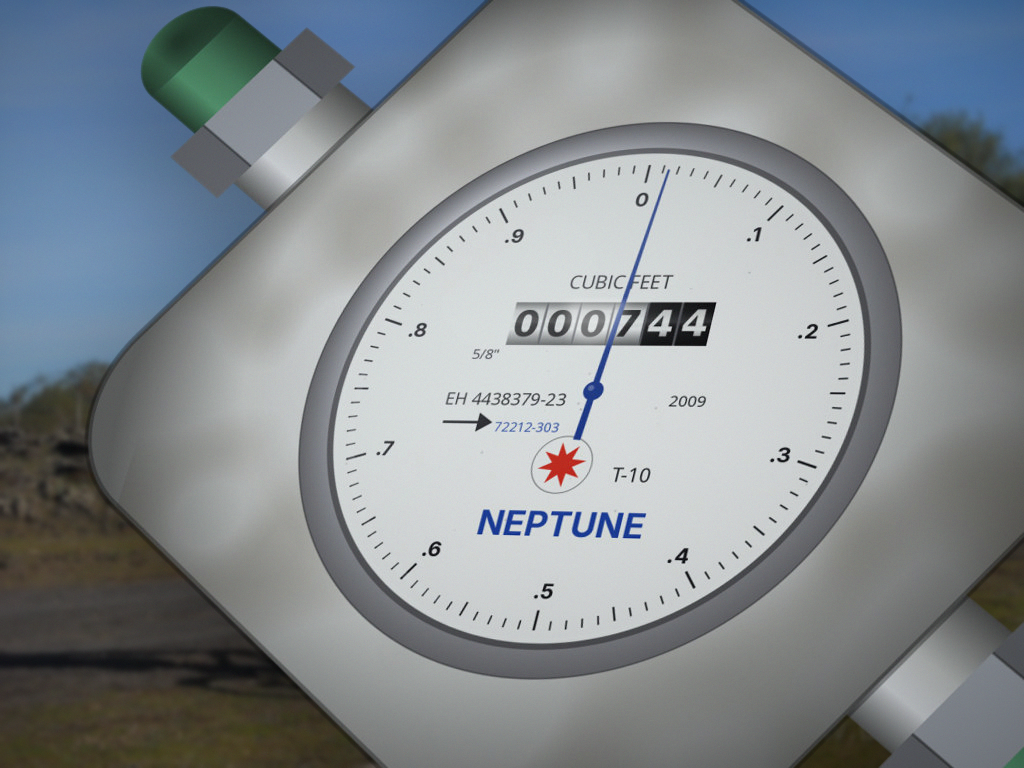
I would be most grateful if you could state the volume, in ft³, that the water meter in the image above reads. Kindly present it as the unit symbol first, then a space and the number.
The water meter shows ft³ 744.01
